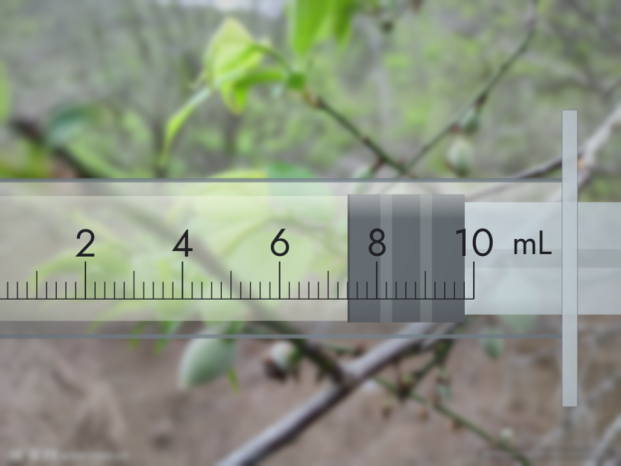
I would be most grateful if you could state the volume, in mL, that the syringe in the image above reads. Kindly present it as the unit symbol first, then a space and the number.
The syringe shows mL 7.4
